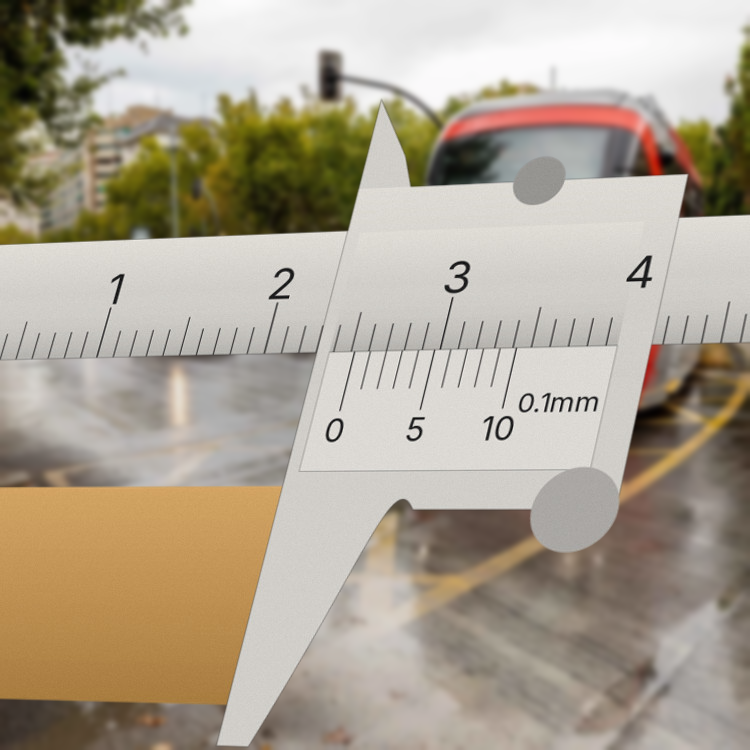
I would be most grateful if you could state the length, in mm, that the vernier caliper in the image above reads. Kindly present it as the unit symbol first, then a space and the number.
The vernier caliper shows mm 25.2
